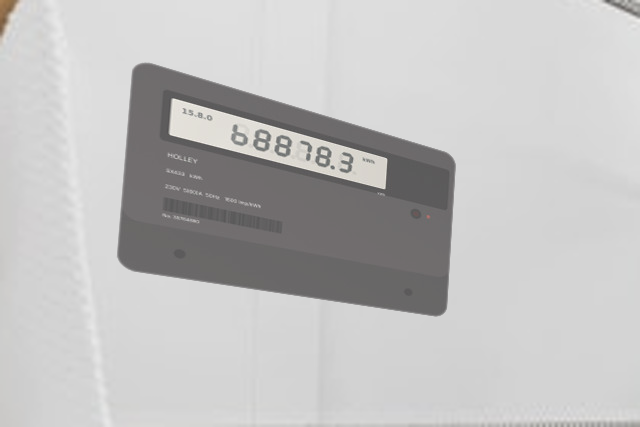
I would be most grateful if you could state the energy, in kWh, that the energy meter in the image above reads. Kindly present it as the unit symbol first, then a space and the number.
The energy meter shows kWh 68878.3
